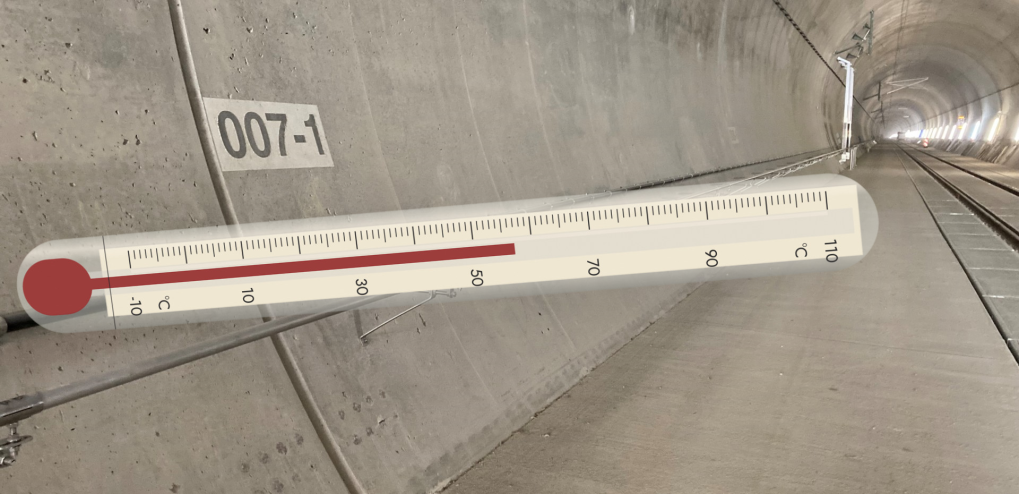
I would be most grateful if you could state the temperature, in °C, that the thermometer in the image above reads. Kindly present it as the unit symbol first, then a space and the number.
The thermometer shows °C 57
